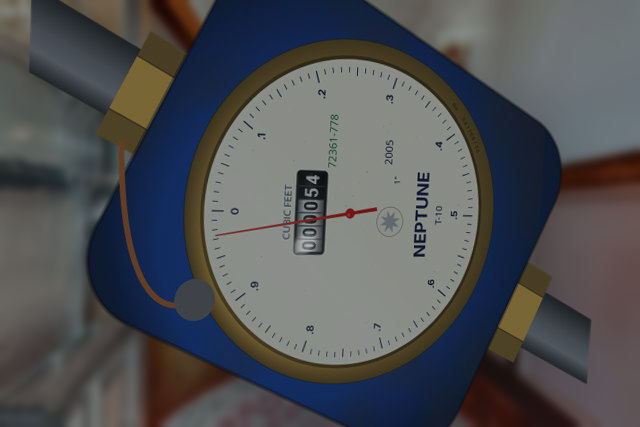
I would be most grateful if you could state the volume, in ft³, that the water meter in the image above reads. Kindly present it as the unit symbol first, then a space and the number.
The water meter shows ft³ 53.97
